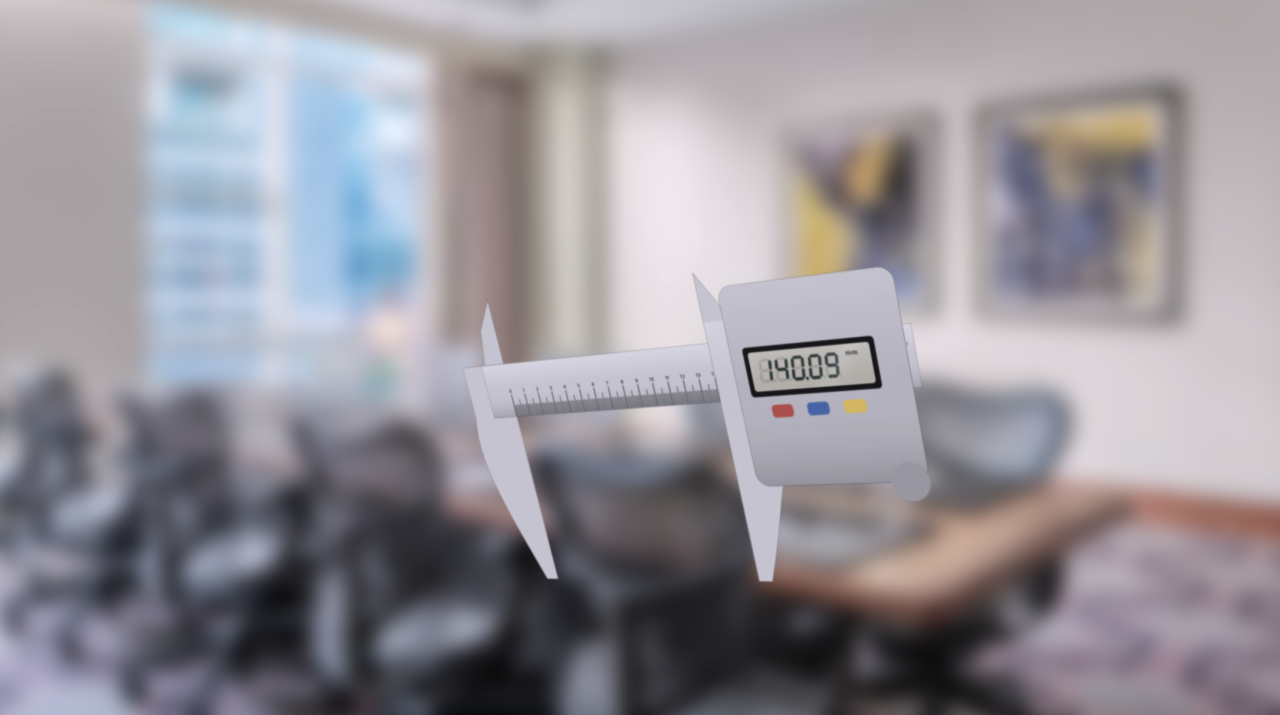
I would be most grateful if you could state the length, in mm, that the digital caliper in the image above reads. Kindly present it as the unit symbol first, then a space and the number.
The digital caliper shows mm 140.09
